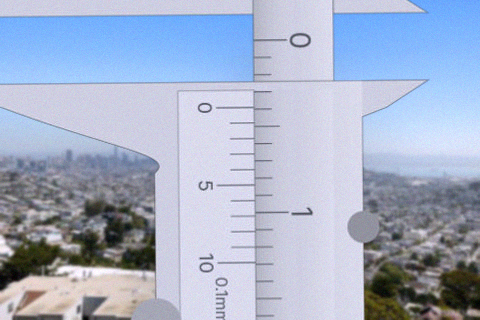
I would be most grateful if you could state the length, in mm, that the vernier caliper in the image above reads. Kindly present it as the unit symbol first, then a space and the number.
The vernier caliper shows mm 3.9
